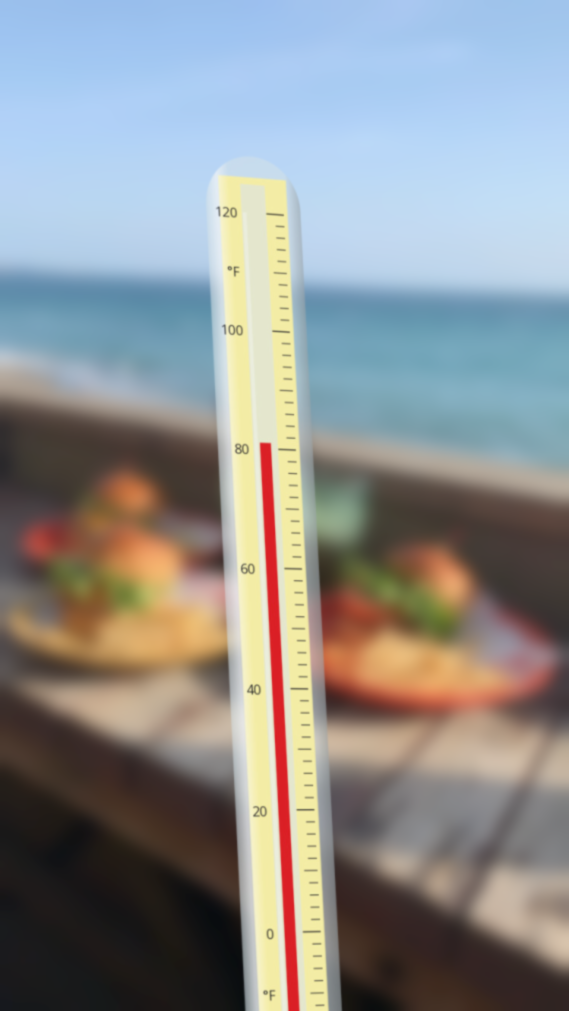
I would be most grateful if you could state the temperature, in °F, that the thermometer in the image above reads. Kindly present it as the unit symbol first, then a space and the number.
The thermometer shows °F 81
